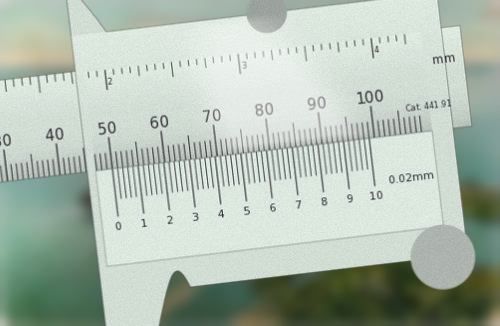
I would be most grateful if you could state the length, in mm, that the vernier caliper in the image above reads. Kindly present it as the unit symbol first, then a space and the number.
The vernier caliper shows mm 50.0
